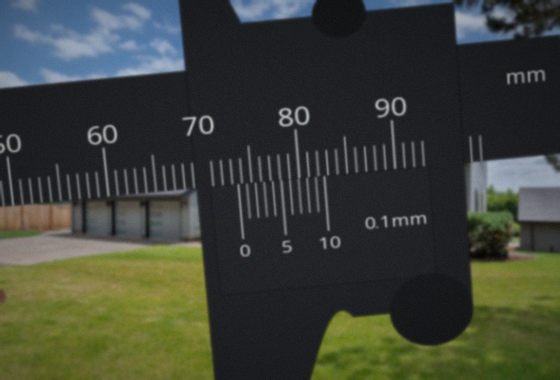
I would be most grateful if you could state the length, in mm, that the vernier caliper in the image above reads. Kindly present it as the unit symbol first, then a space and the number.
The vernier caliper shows mm 73.6
